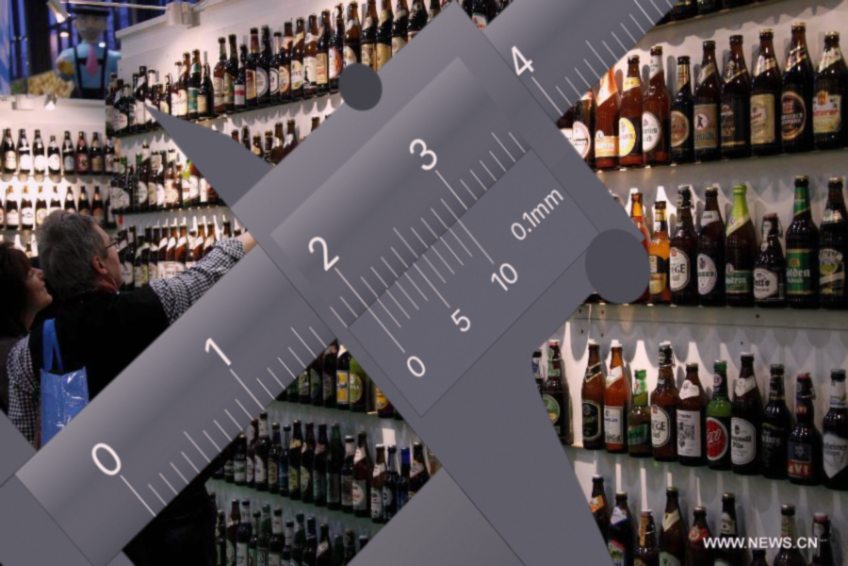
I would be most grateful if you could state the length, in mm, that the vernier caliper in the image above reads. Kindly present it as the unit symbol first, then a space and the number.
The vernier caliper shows mm 20.0
